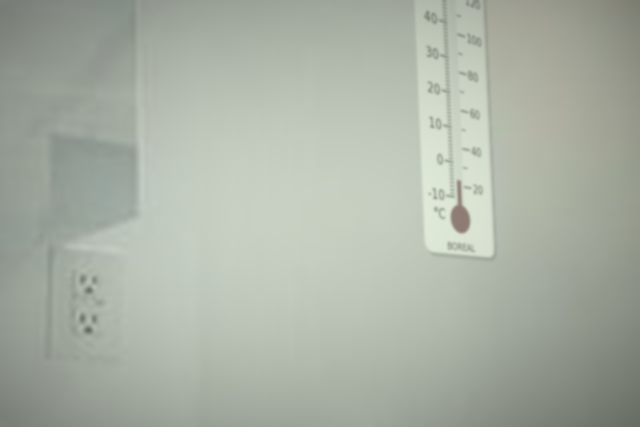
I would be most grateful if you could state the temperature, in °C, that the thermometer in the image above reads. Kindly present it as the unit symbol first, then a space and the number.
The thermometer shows °C -5
